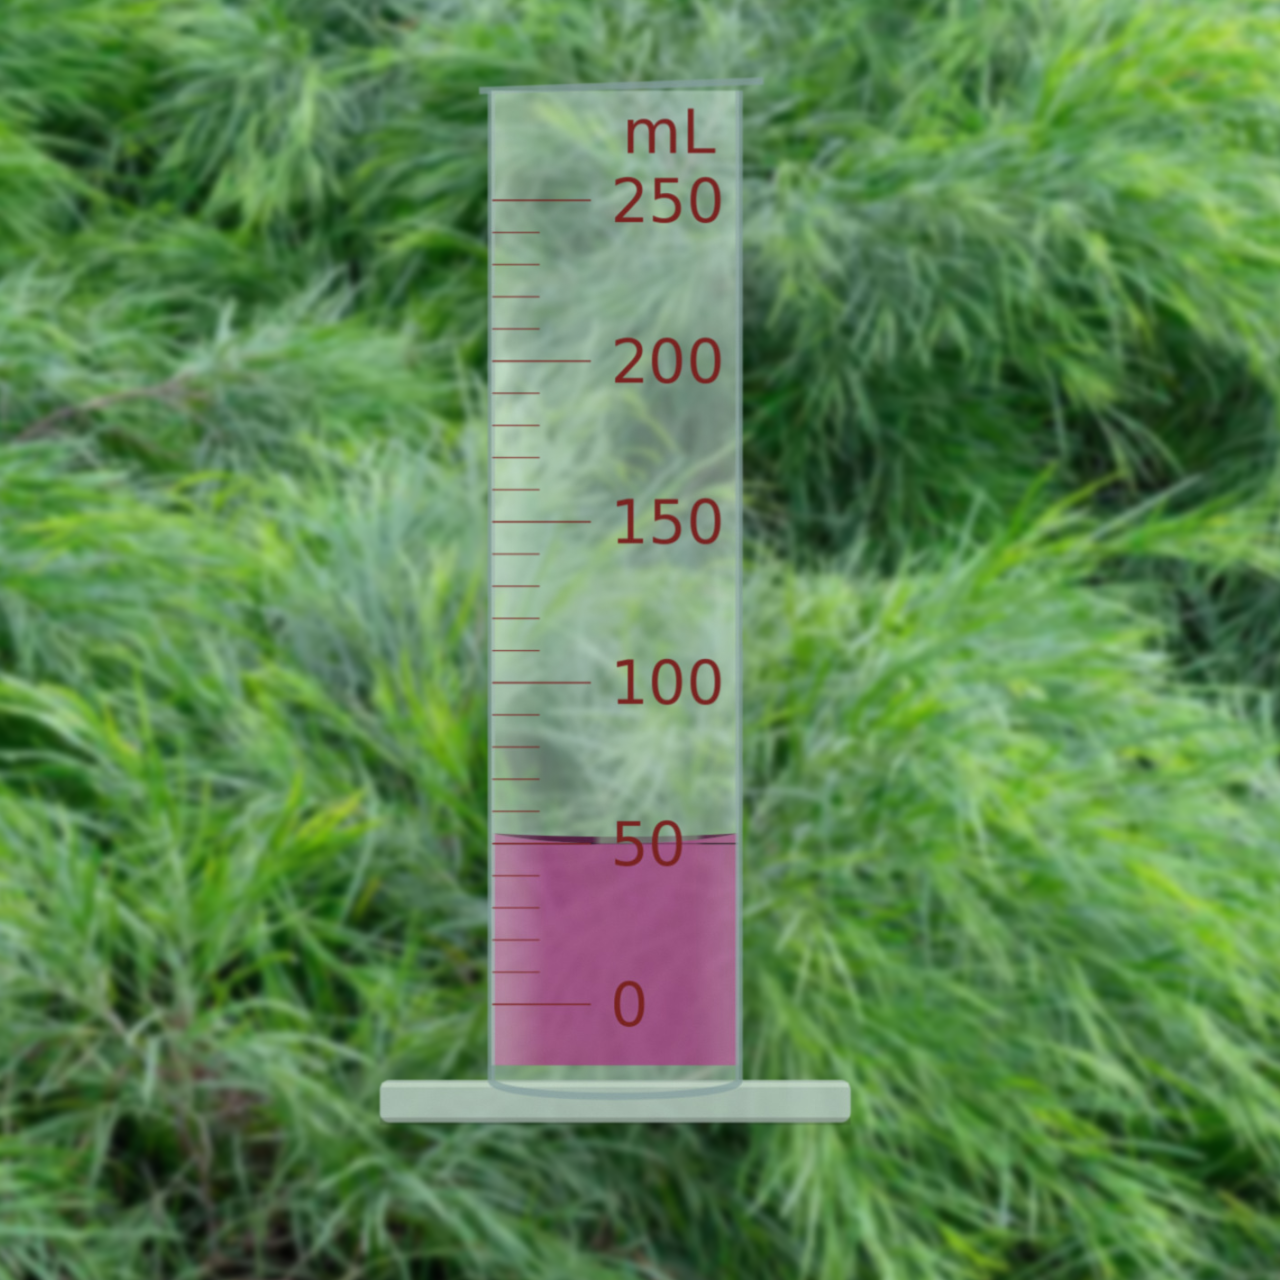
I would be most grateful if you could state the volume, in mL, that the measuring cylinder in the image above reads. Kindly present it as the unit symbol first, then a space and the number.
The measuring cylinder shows mL 50
